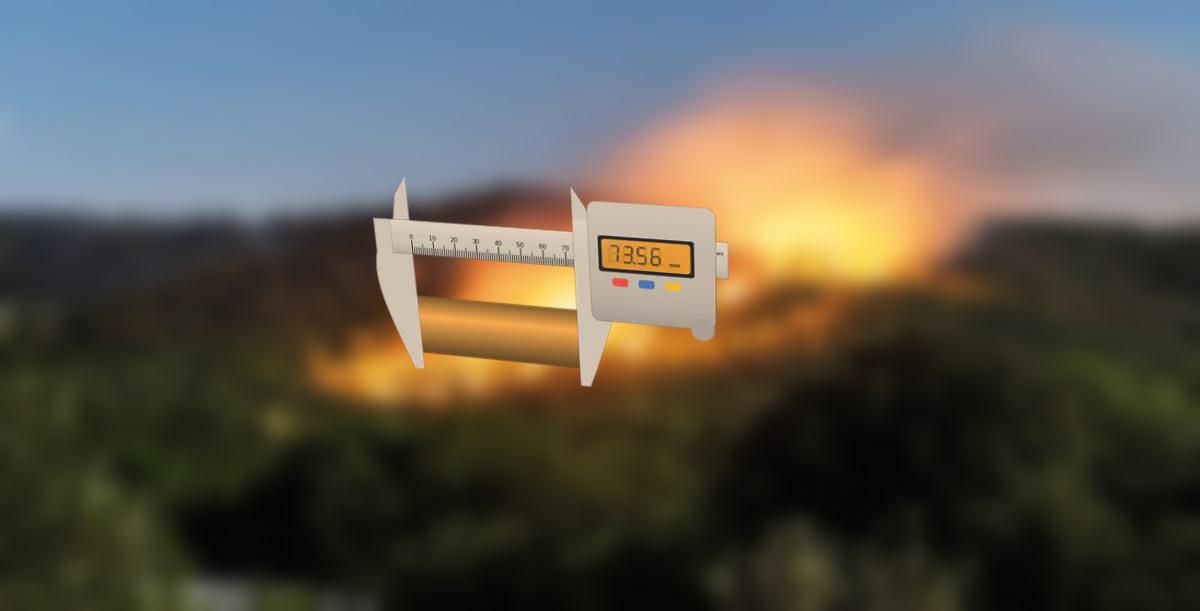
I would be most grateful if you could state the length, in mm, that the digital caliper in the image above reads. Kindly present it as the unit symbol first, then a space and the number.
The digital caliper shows mm 73.56
